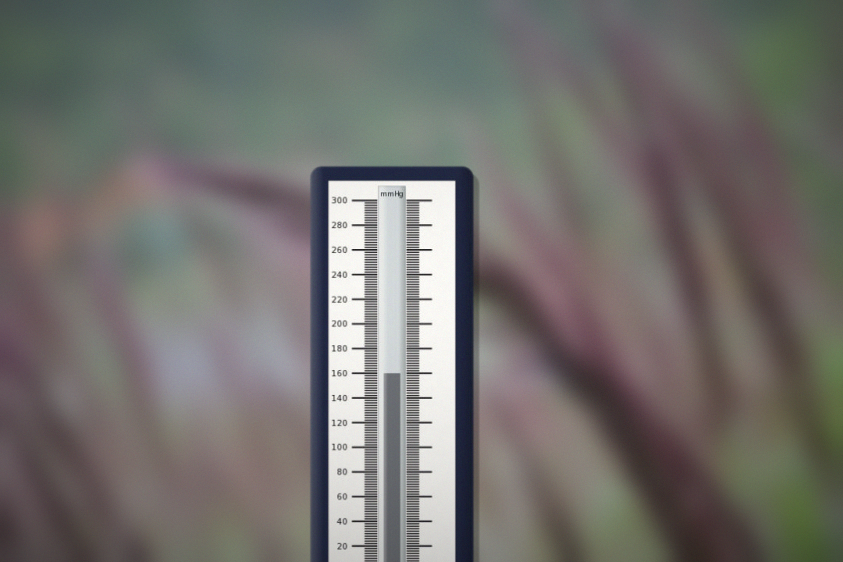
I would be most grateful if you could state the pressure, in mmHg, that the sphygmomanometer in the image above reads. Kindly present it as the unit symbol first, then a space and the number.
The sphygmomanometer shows mmHg 160
